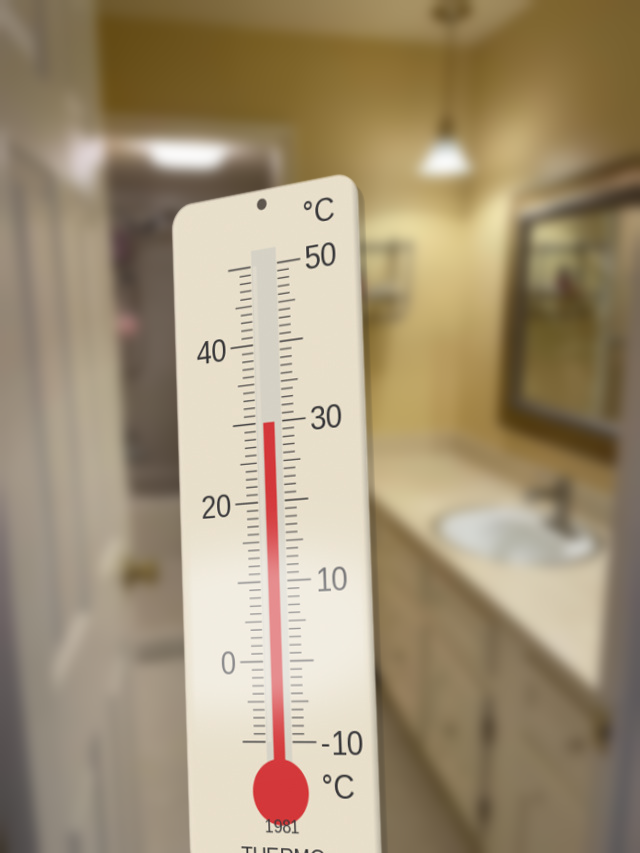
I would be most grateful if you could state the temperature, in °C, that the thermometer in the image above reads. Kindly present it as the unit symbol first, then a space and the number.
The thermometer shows °C 30
